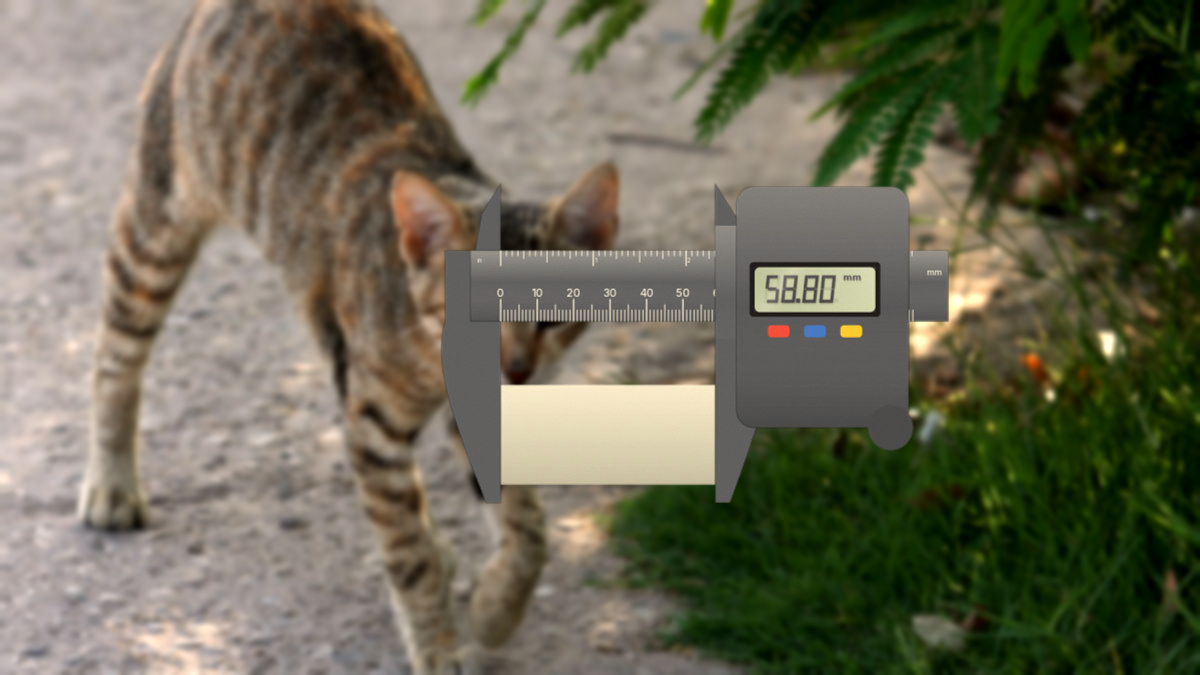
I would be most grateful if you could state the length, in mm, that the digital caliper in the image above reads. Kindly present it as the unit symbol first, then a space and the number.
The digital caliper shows mm 58.80
